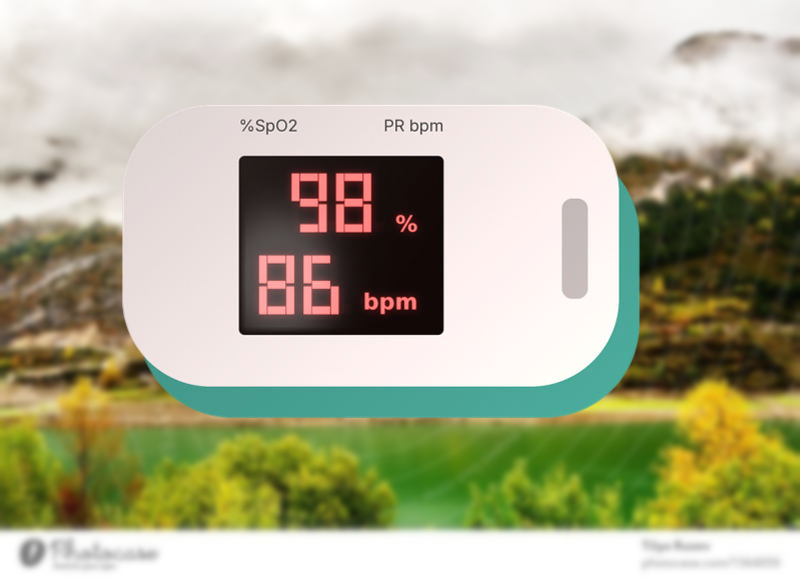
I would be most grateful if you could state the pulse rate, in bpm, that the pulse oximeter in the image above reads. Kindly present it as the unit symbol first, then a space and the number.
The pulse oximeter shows bpm 86
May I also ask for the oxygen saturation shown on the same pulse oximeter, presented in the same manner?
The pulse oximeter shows % 98
